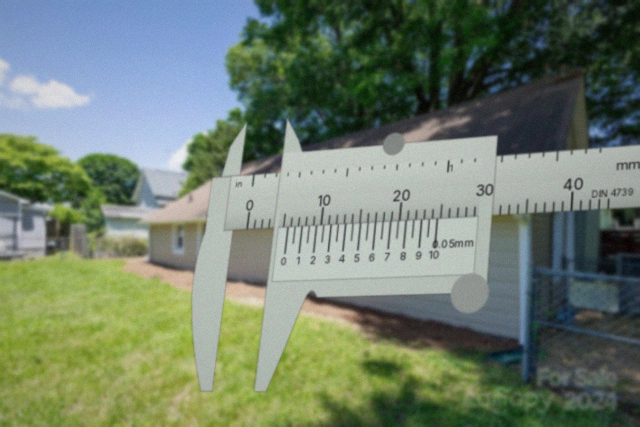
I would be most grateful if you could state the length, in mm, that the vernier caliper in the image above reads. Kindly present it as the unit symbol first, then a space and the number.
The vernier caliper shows mm 5.6
